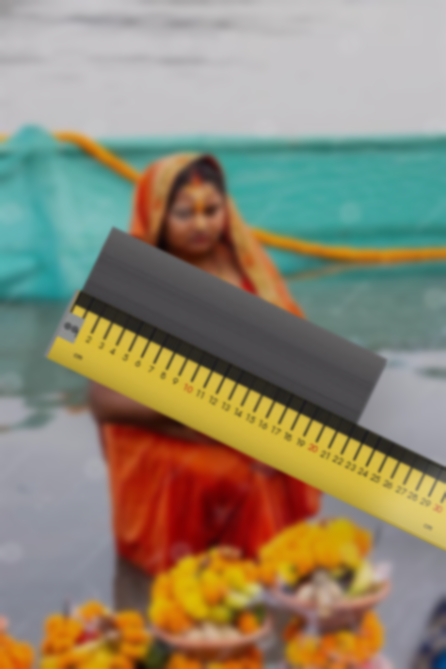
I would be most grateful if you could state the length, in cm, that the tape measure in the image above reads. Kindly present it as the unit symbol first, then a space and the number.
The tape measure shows cm 22
